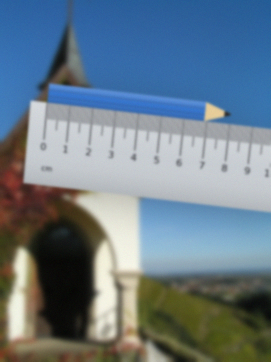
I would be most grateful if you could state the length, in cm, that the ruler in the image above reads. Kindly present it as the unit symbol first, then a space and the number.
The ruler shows cm 8
